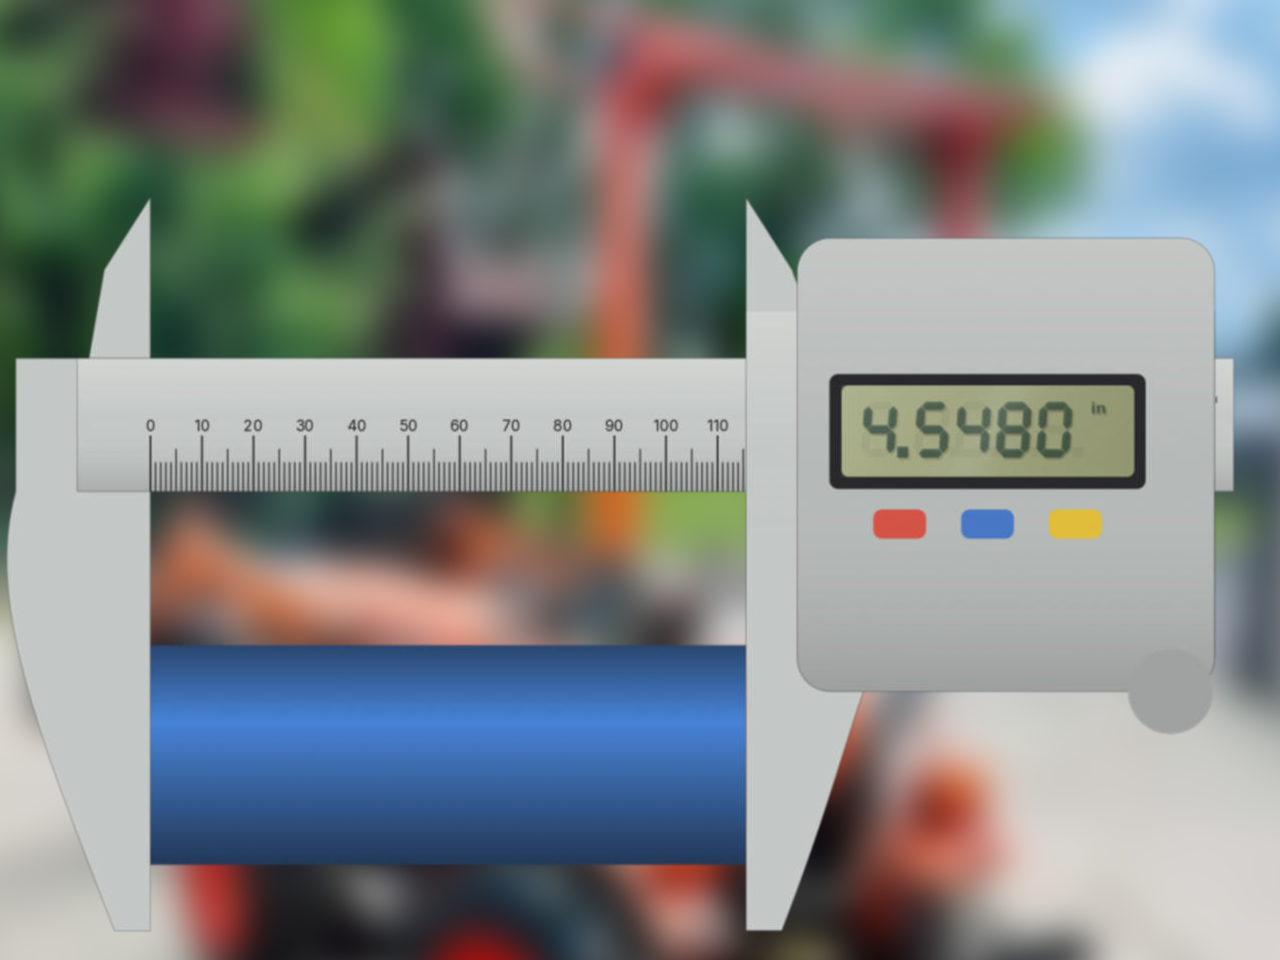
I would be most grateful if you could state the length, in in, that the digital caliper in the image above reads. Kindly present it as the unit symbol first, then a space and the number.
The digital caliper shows in 4.5480
